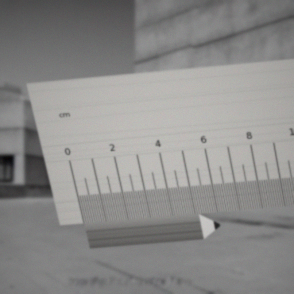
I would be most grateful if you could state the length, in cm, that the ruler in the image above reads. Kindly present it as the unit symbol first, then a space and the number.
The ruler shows cm 6
